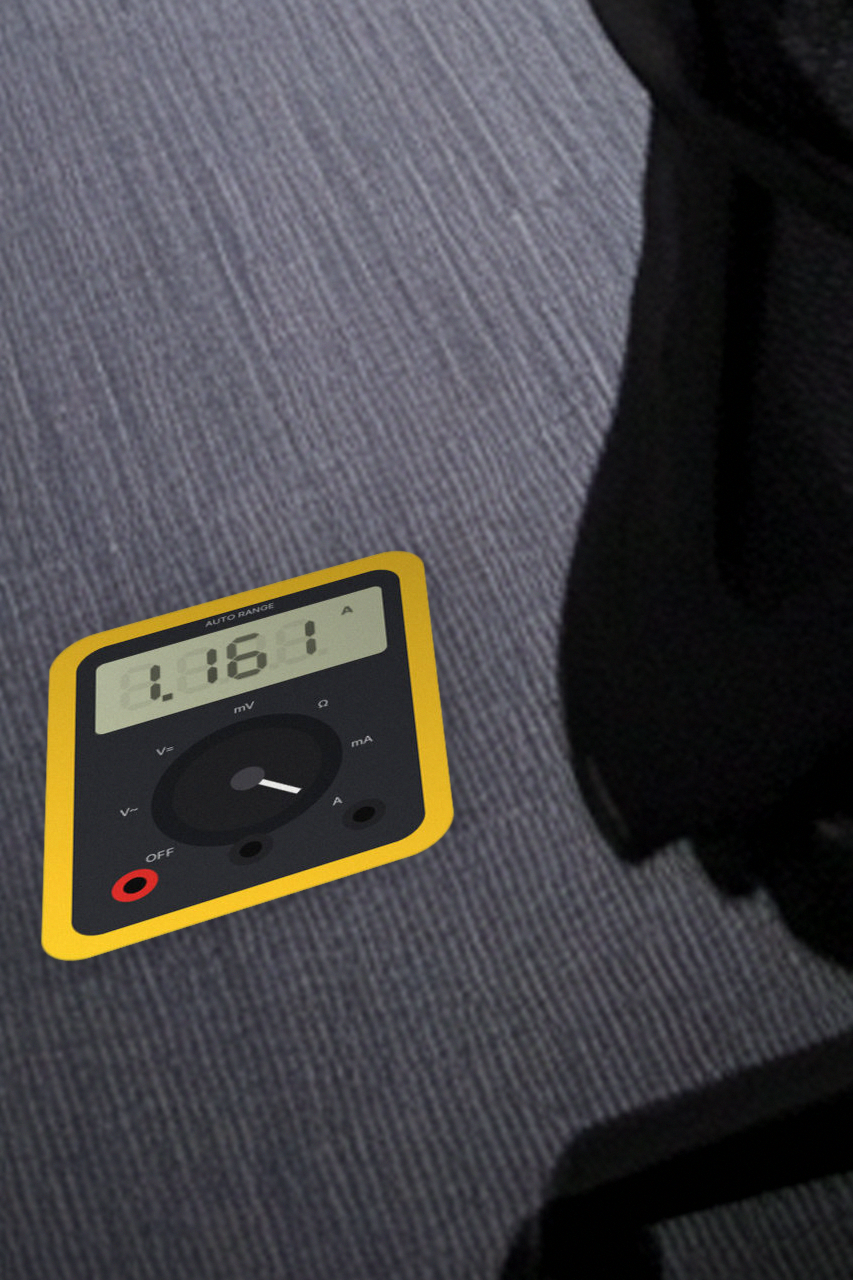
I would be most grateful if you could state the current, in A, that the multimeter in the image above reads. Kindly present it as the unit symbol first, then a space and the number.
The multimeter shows A 1.161
